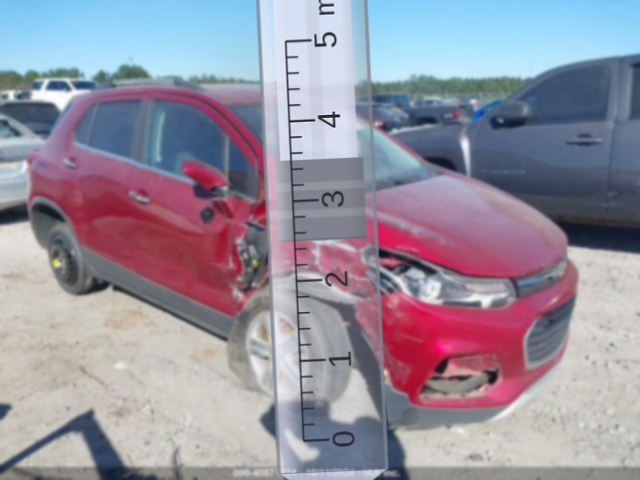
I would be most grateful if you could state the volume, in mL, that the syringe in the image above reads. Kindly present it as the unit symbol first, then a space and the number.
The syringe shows mL 2.5
